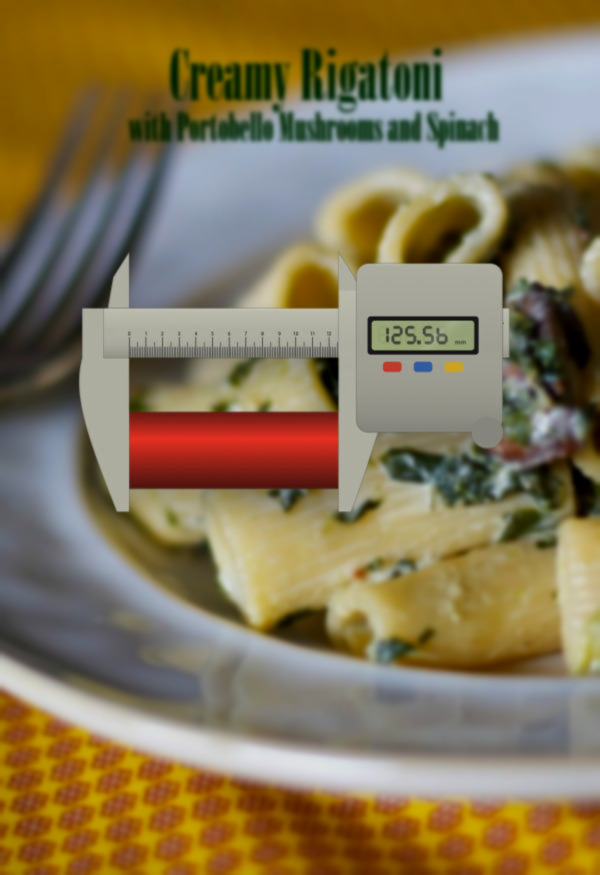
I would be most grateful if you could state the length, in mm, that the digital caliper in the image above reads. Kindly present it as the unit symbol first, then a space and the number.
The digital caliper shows mm 125.56
